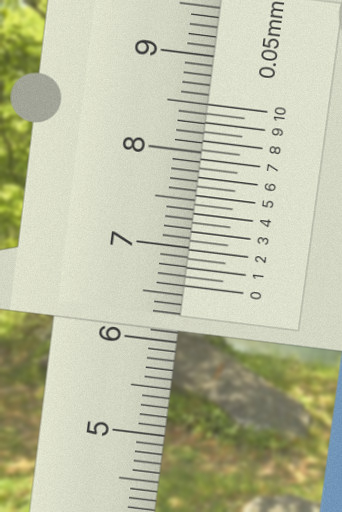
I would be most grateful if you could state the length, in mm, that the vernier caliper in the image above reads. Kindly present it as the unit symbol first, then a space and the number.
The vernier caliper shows mm 66.0
